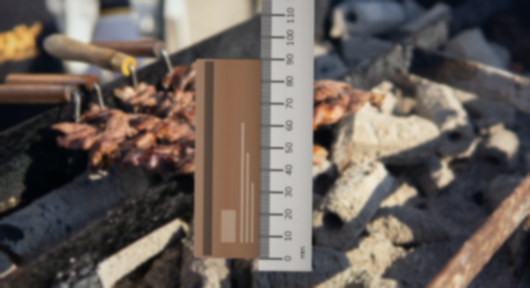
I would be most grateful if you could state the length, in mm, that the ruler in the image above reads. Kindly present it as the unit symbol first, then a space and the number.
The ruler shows mm 90
